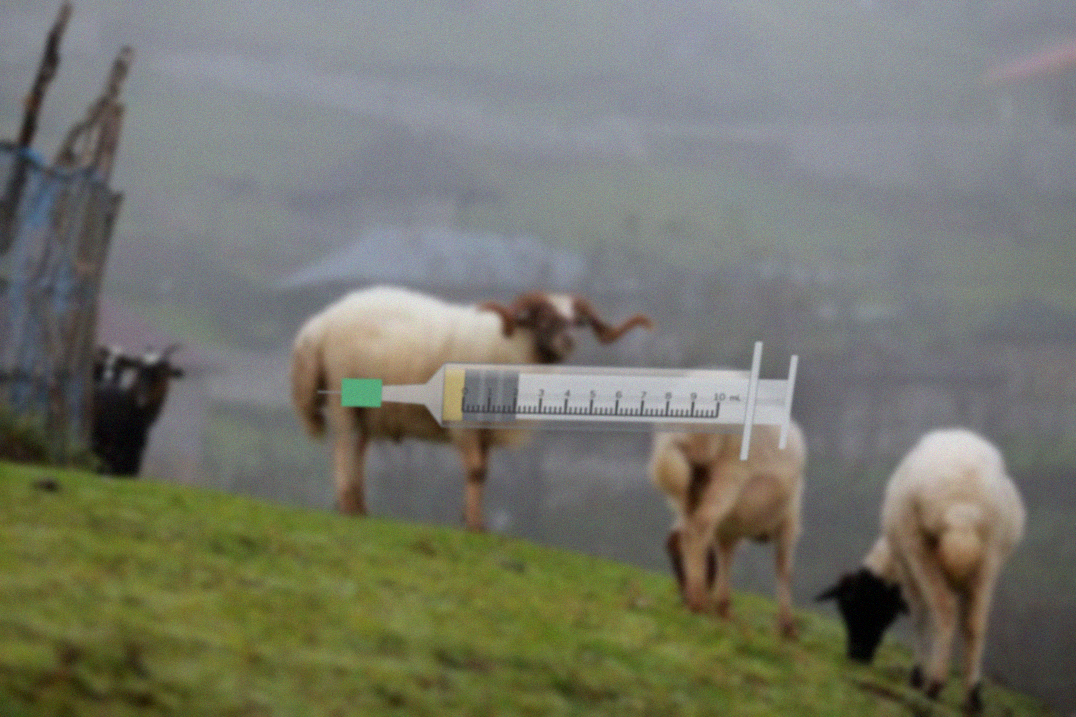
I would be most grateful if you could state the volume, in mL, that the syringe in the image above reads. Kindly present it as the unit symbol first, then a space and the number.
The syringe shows mL 0
